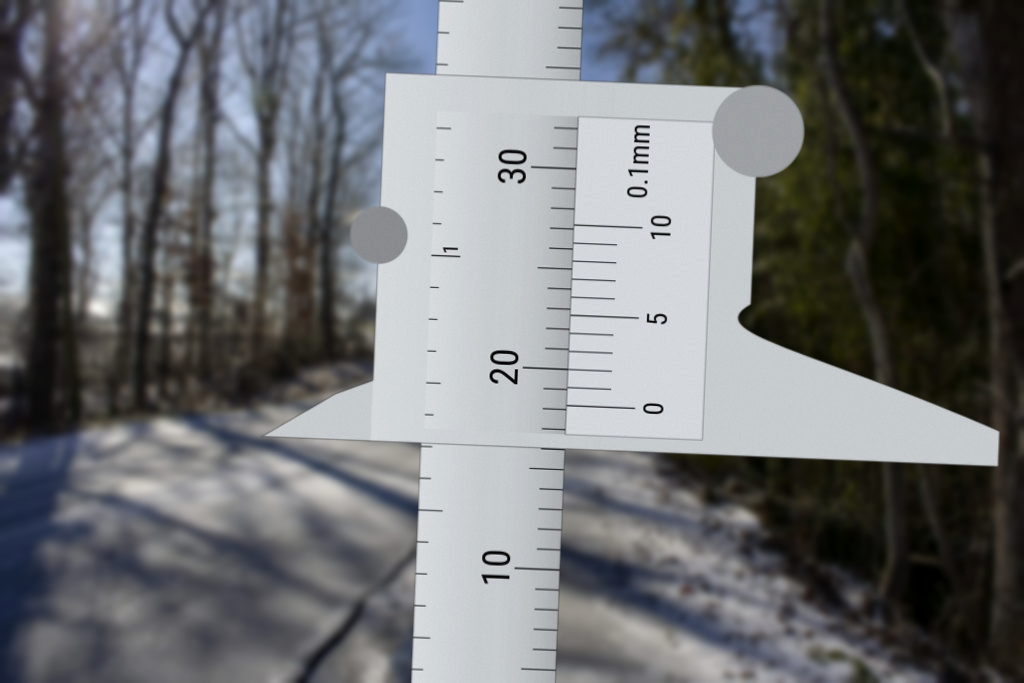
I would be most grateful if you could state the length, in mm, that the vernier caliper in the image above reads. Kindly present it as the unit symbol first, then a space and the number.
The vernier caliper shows mm 18.2
